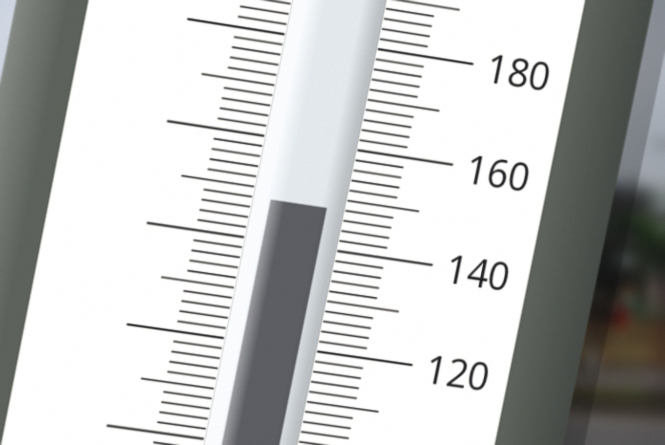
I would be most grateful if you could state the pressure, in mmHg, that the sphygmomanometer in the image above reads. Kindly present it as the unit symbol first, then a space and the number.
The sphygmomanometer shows mmHg 148
